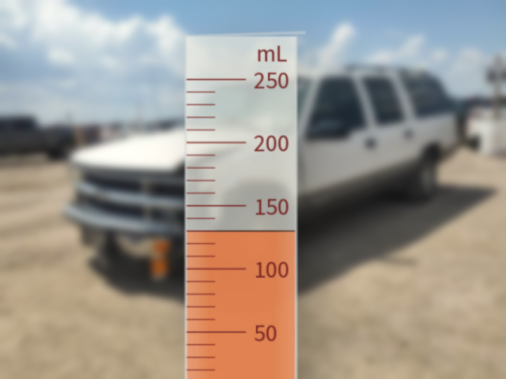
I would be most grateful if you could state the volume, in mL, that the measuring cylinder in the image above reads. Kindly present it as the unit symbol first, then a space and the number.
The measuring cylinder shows mL 130
